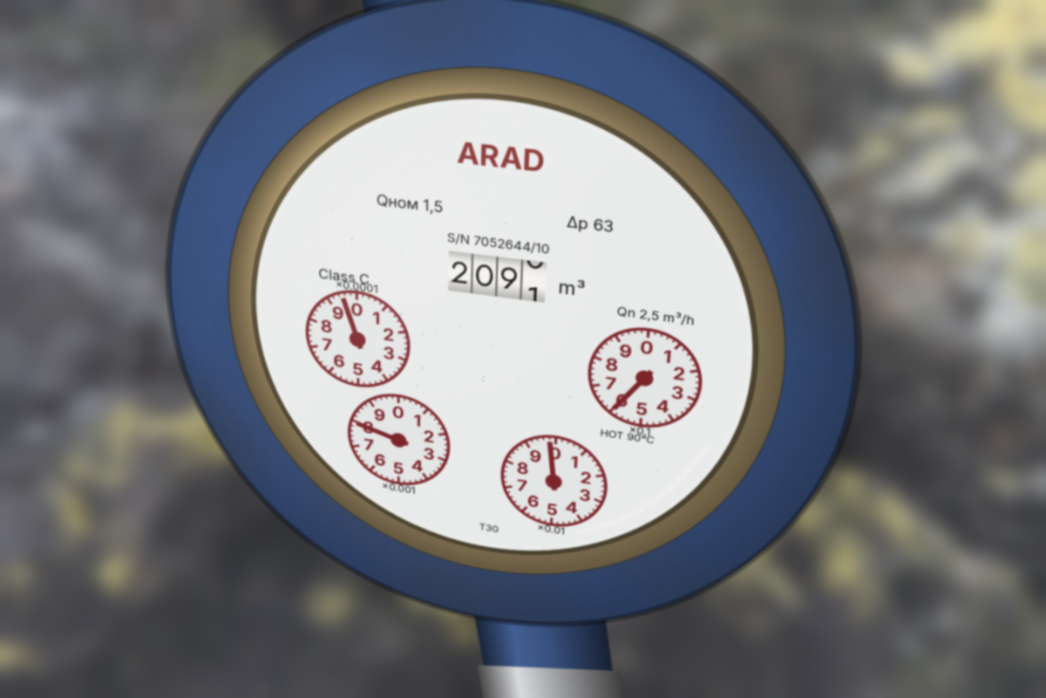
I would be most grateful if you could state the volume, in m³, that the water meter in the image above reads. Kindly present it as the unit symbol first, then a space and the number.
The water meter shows m³ 2090.5979
